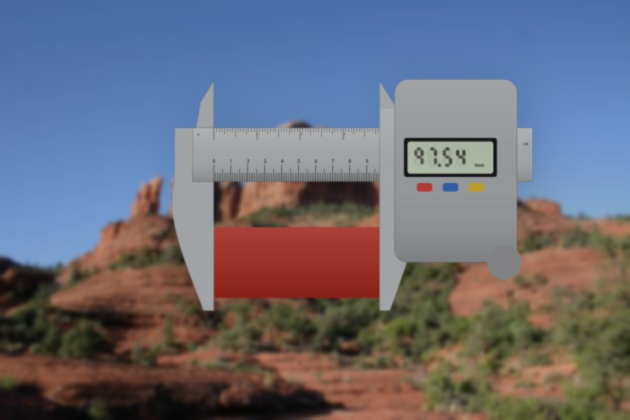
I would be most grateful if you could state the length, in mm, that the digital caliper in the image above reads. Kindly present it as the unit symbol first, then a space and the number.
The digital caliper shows mm 97.54
